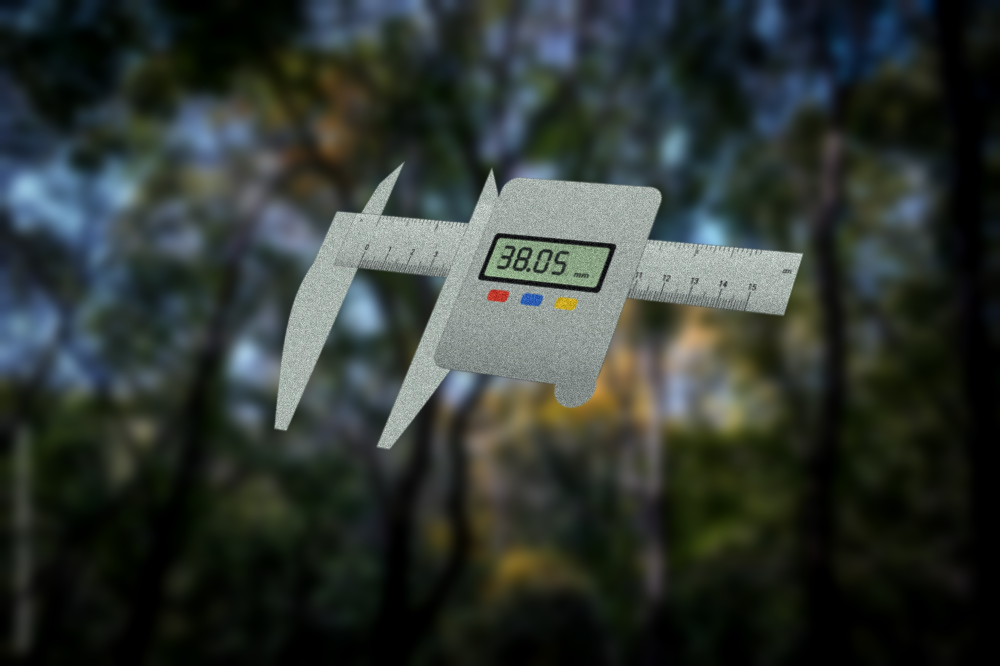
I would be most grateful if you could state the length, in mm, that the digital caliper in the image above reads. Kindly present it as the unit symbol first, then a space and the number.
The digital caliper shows mm 38.05
